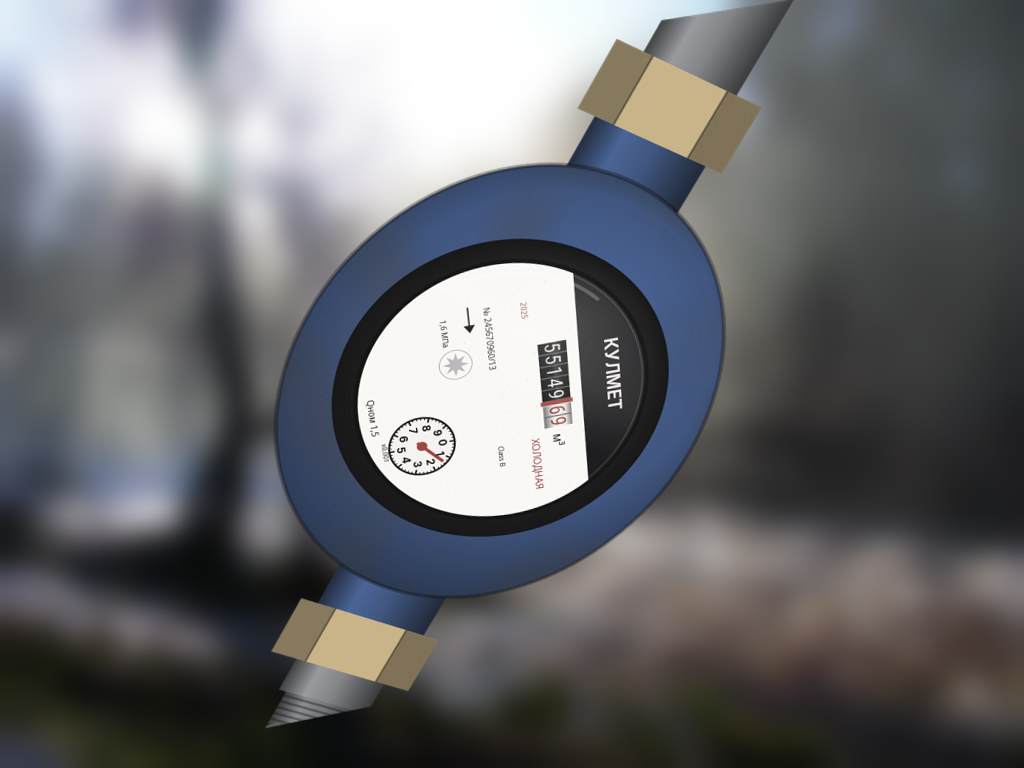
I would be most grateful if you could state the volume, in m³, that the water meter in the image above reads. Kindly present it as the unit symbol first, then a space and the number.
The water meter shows m³ 55149.691
